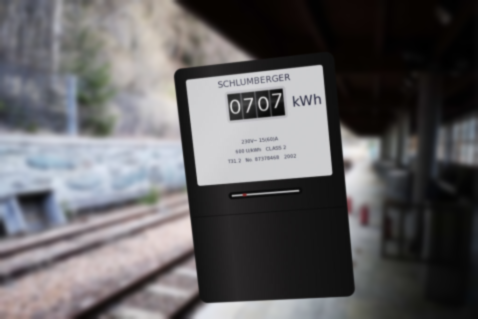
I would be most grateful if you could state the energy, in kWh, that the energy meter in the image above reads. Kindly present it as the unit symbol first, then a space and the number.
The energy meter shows kWh 707
